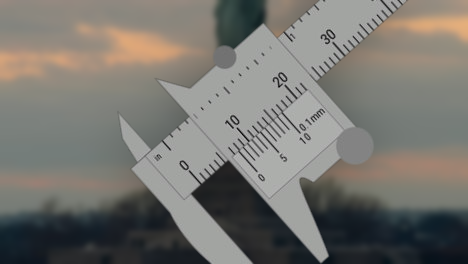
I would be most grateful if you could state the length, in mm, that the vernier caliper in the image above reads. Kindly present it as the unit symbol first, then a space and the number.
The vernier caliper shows mm 7.8
